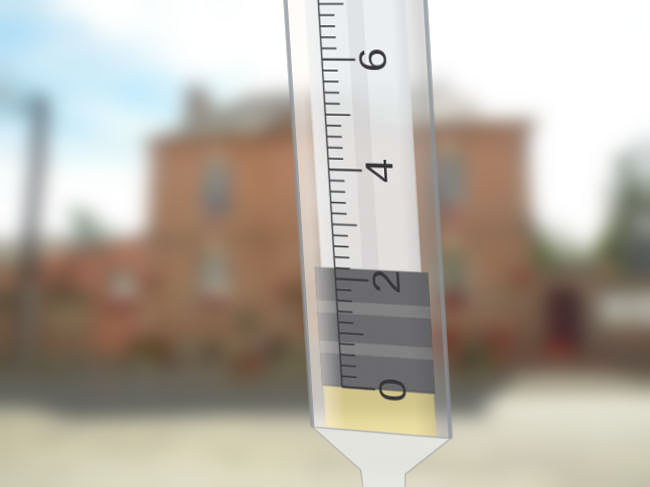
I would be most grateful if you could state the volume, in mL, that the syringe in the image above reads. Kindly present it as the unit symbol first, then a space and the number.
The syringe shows mL 0
